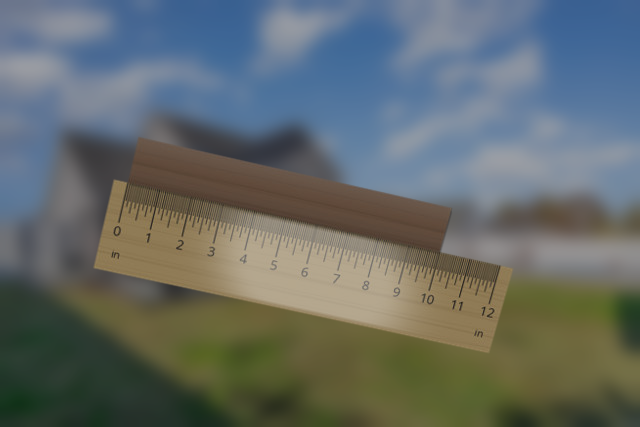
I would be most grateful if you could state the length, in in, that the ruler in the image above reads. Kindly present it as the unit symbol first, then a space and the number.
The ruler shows in 10
